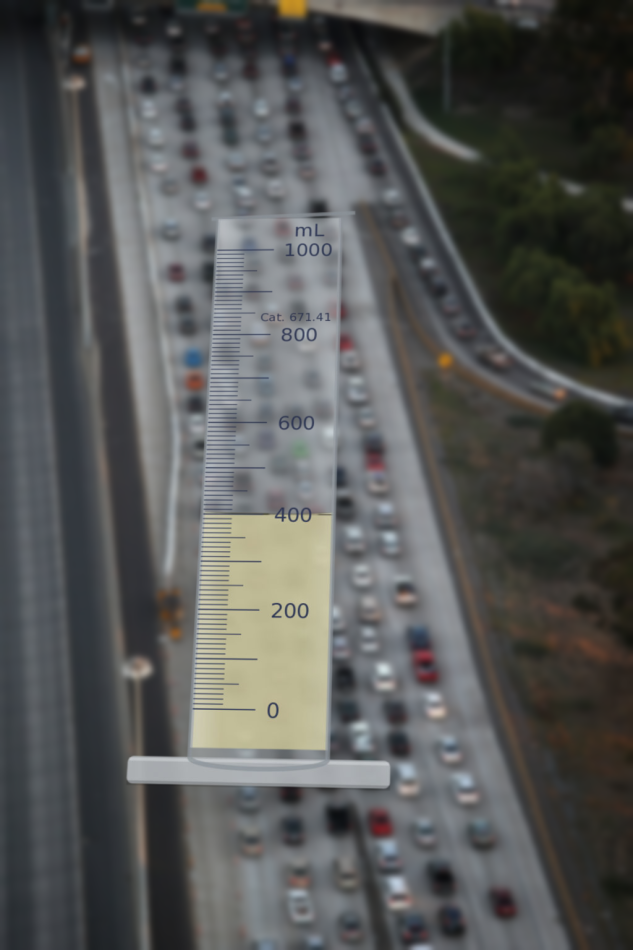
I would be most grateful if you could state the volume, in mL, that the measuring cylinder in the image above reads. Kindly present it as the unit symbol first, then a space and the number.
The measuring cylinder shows mL 400
